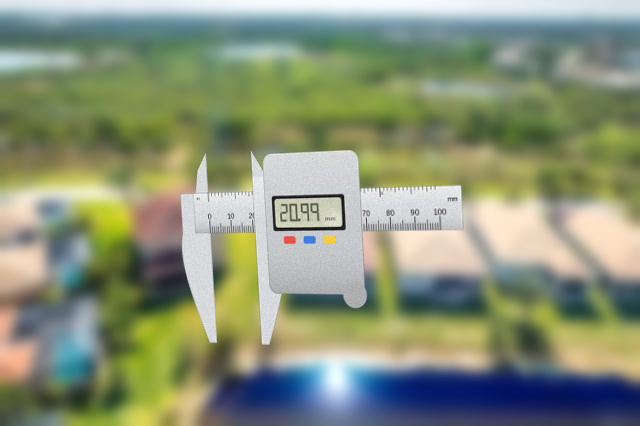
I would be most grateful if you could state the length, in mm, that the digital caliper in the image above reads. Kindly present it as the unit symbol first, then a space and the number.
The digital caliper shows mm 20.99
